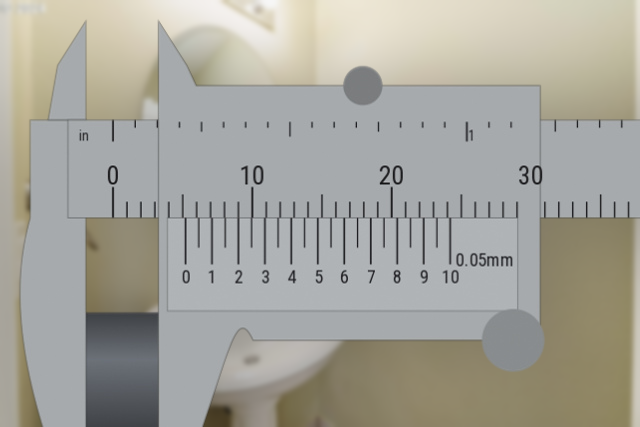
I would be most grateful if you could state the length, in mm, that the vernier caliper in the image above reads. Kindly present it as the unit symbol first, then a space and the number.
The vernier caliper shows mm 5.2
